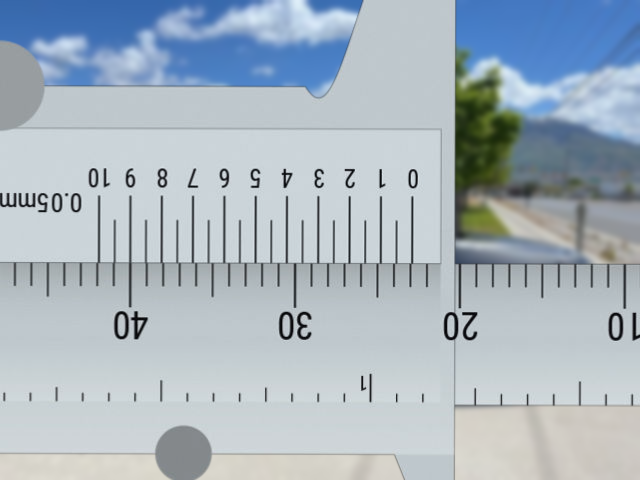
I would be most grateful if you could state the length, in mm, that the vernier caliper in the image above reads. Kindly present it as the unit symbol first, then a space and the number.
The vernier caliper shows mm 22.9
